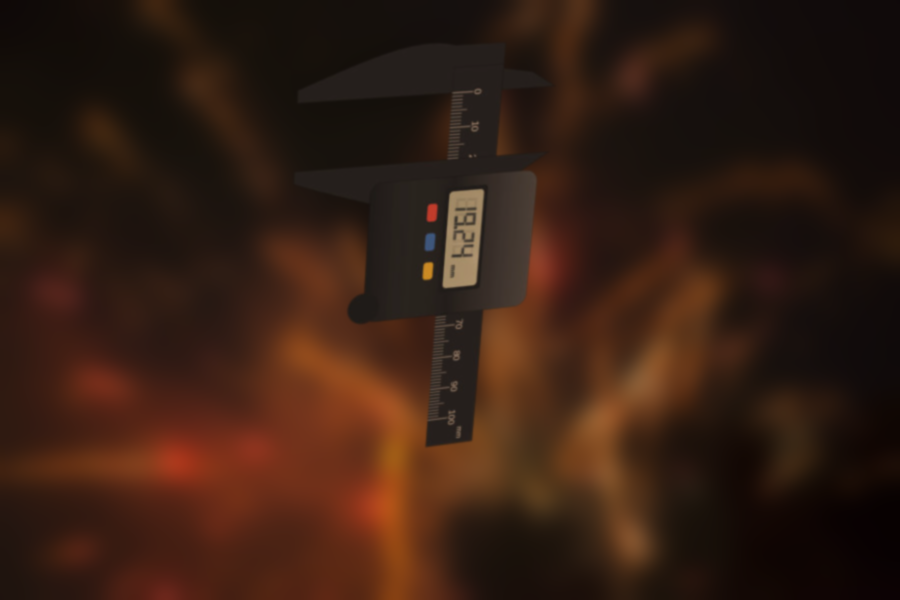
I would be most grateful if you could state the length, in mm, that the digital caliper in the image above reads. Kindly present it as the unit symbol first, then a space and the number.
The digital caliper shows mm 19.24
